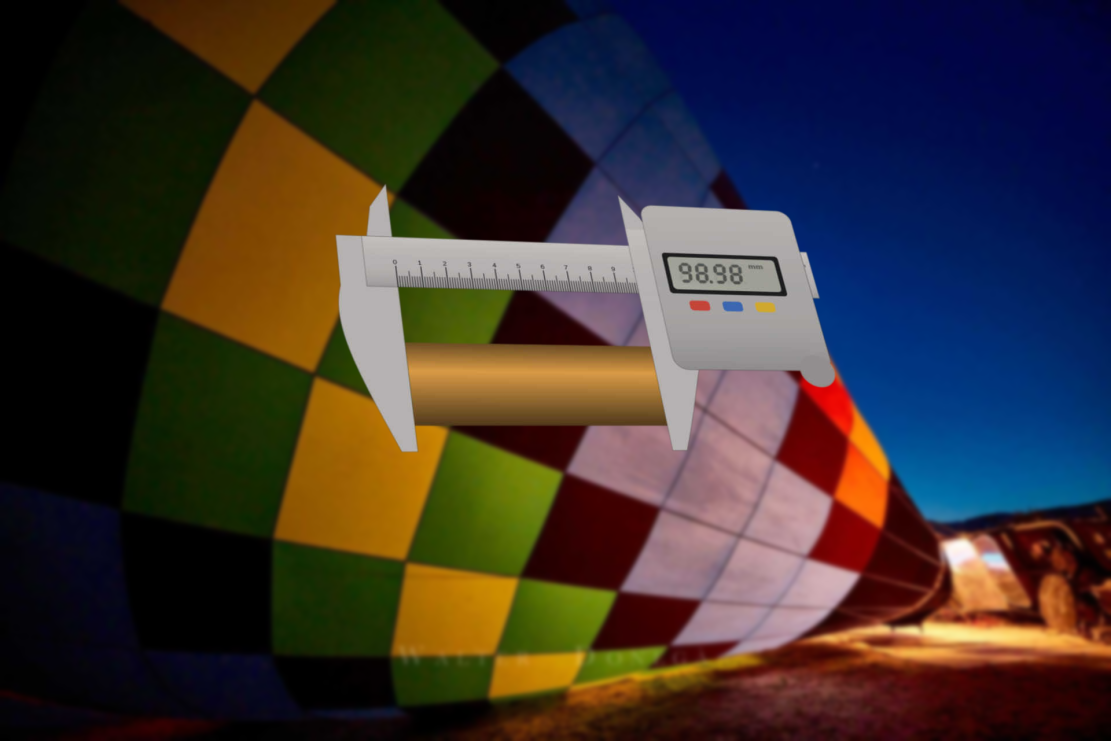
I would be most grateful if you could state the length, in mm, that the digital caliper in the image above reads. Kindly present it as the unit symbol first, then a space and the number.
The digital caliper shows mm 98.98
